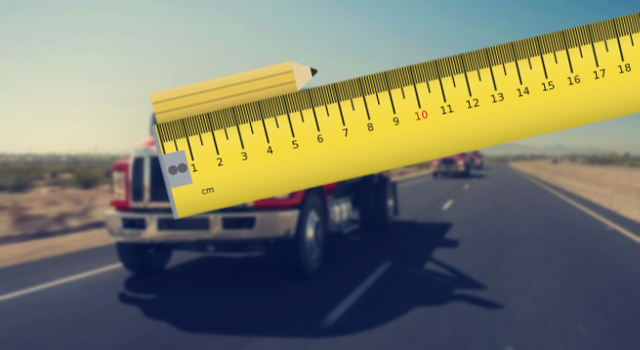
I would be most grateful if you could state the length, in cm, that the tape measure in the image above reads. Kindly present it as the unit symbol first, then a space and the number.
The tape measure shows cm 6.5
